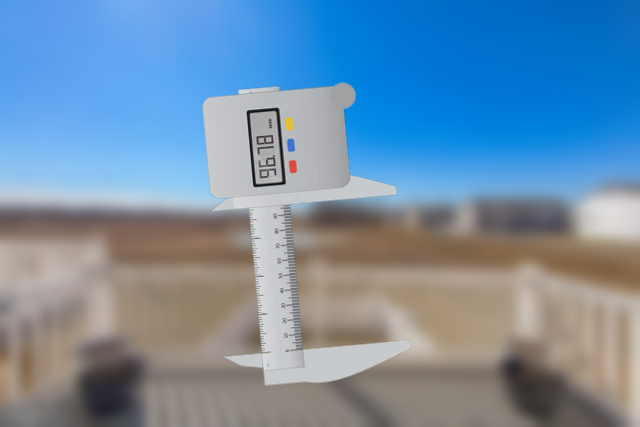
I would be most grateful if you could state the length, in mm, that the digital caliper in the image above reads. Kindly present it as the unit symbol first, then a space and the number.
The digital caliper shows mm 96.78
